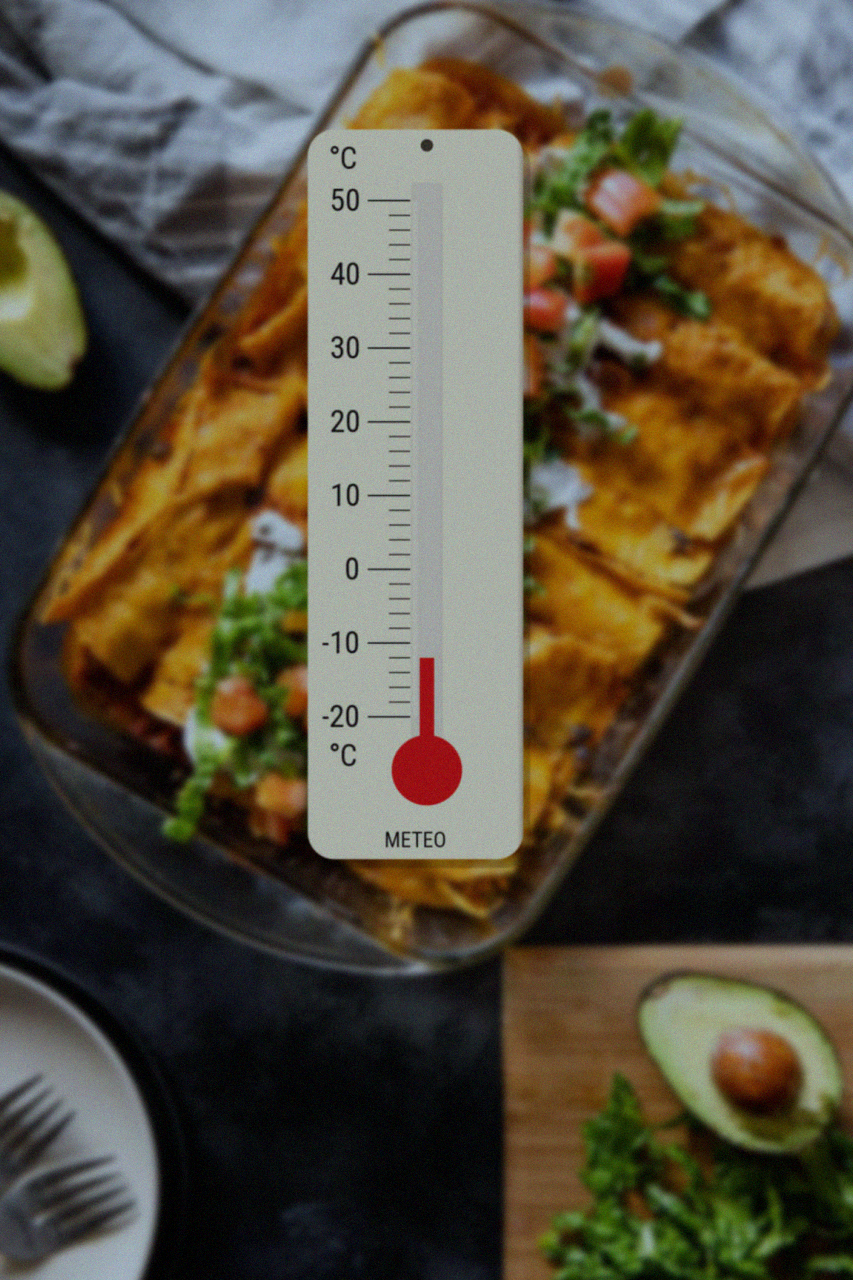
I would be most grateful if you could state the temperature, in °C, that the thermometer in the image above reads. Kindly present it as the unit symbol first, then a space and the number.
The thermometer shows °C -12
